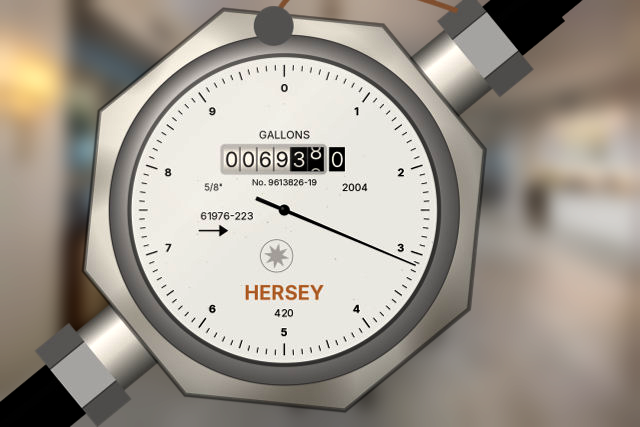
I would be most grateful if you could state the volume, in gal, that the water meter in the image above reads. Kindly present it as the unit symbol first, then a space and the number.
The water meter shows gal 69383.1
